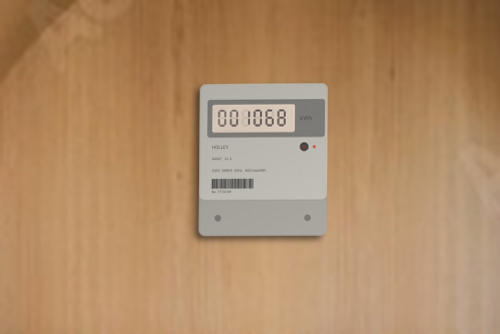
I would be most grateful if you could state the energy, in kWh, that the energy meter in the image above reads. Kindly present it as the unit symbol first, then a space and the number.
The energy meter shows kWh 1068
